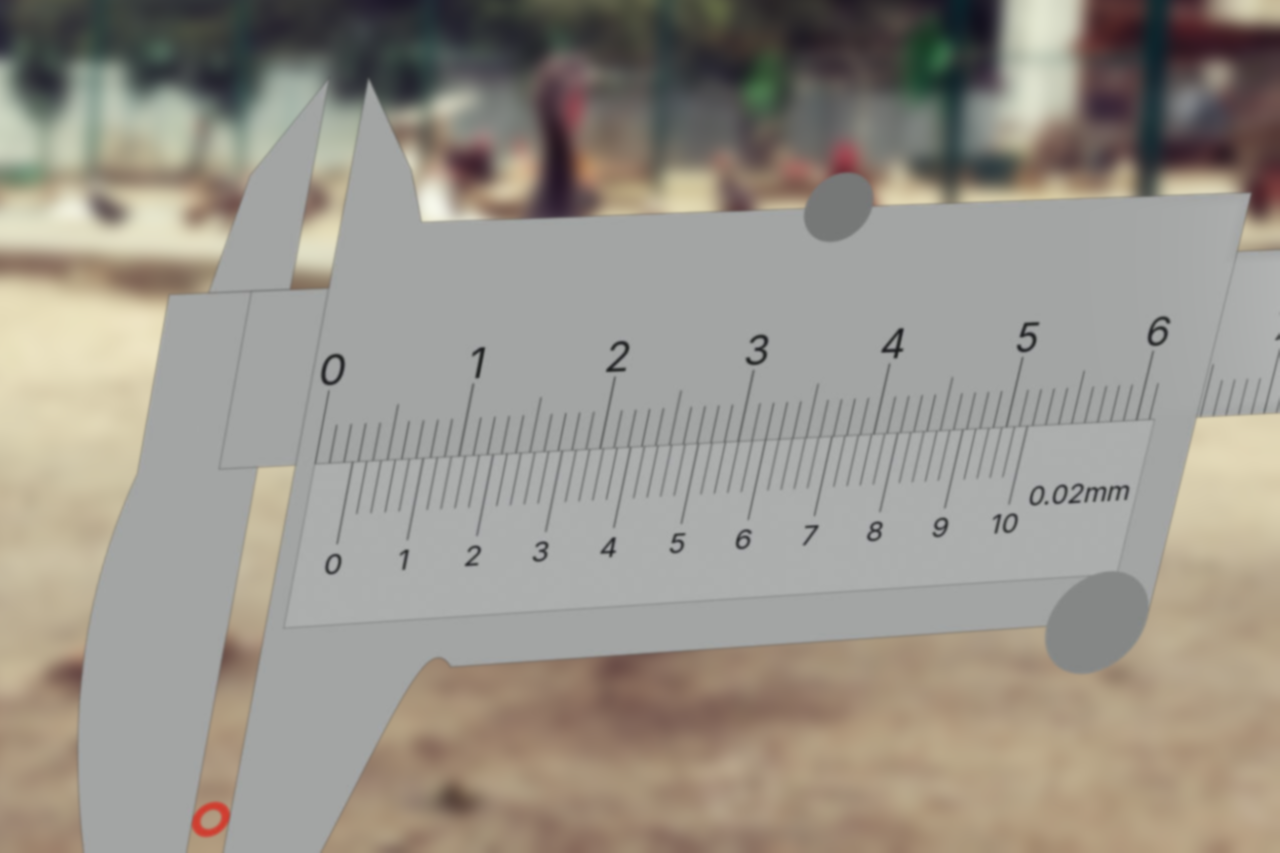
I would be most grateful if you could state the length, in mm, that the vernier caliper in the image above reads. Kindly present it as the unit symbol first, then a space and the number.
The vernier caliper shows mm 2.6
